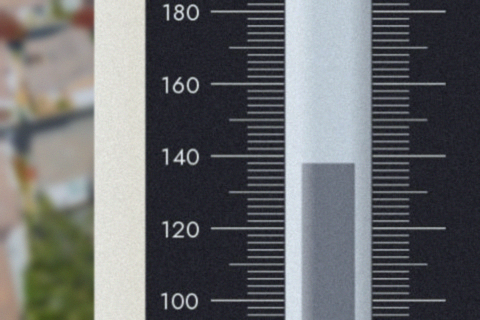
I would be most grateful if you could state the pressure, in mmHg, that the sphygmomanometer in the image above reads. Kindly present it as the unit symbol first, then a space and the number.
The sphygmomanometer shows mmHg 138
